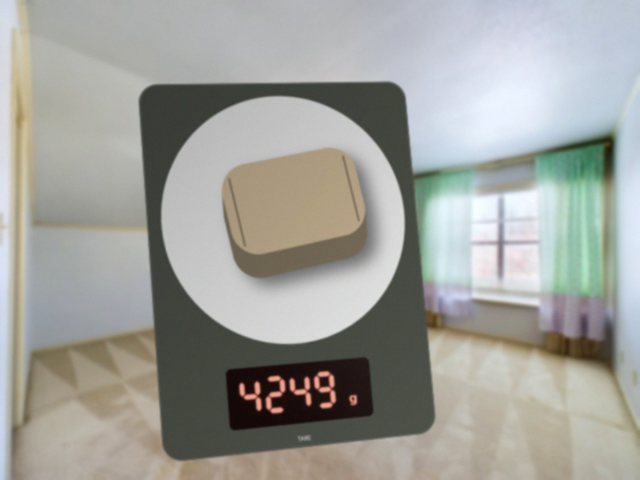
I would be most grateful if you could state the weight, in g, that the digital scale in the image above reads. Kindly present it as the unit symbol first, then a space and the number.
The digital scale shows g 4249
